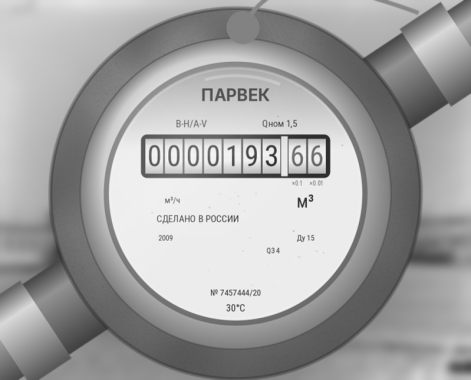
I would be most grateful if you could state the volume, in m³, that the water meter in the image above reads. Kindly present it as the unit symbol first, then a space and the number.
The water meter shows m³ 193.66
